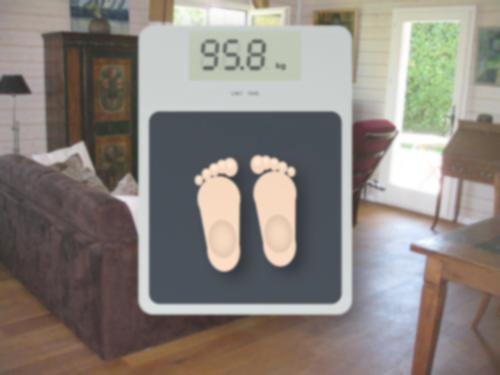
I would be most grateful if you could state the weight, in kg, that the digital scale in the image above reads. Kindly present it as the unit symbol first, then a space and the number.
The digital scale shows kg 95.8
